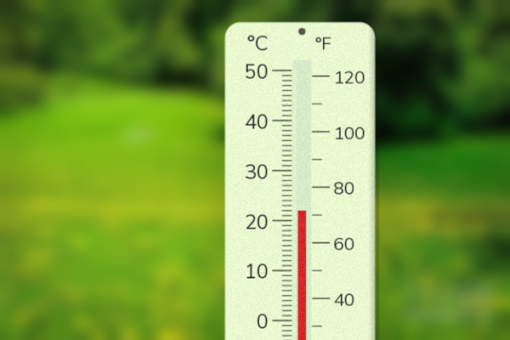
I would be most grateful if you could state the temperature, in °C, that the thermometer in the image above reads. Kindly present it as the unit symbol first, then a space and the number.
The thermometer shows °C 22
